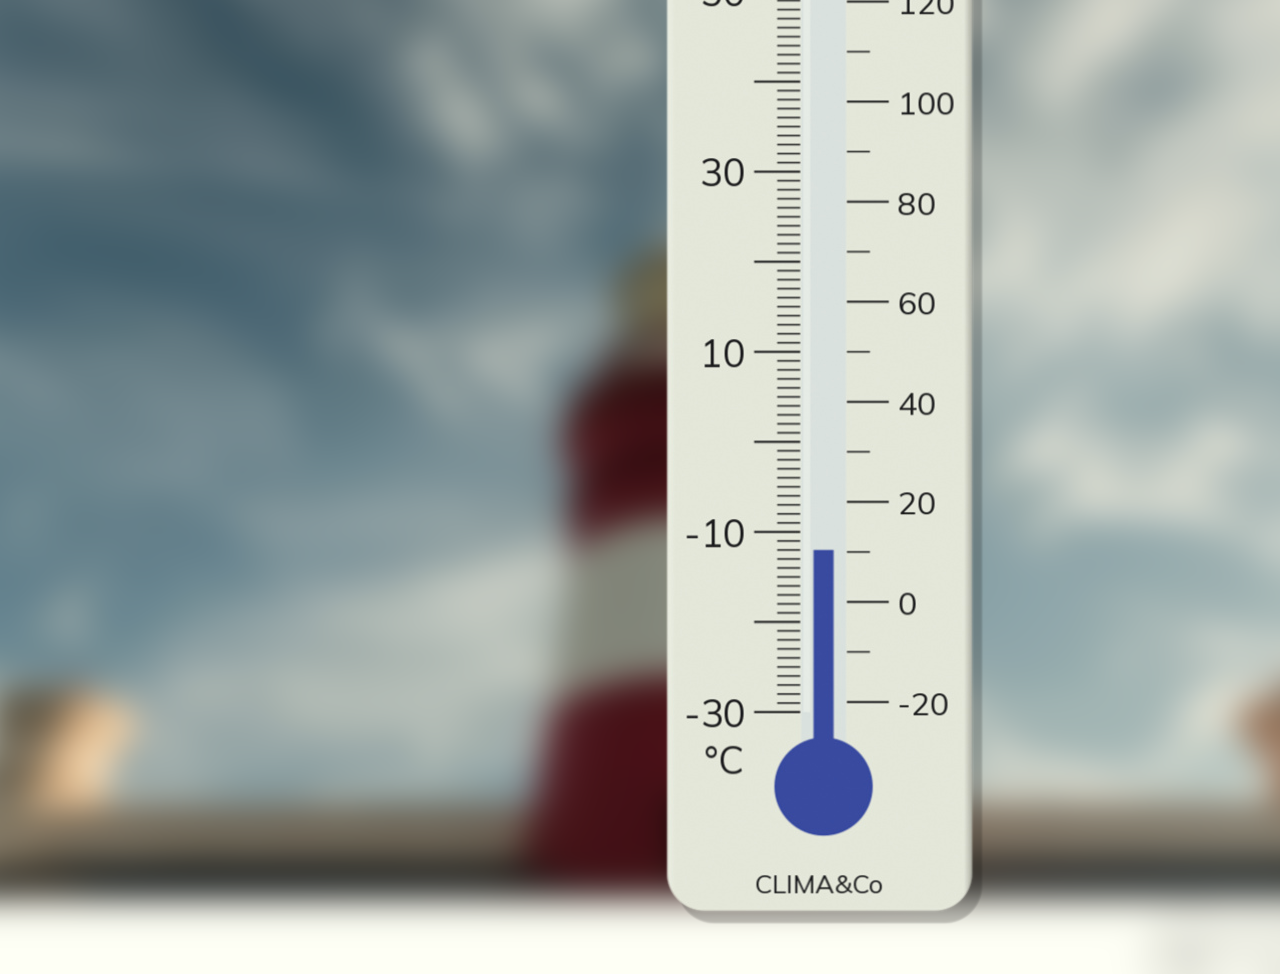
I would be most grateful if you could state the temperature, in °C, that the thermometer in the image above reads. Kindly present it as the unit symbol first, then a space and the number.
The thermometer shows °C -12
